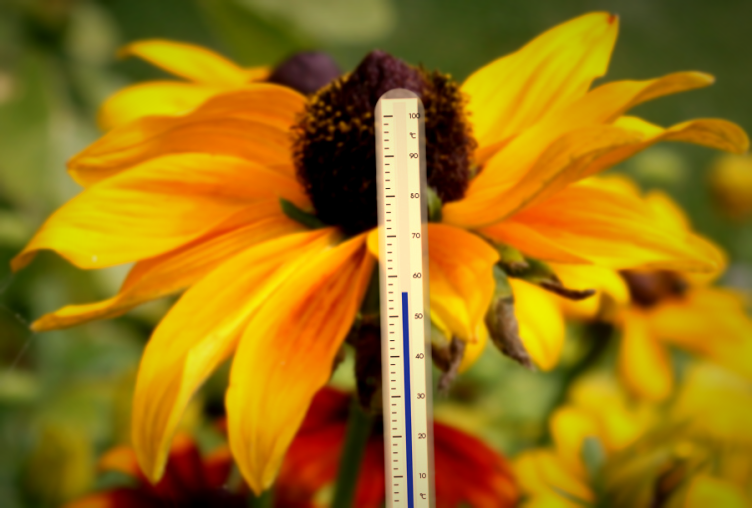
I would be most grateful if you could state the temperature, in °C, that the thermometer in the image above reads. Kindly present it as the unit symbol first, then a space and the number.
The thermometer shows °C 56
